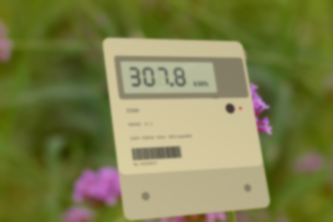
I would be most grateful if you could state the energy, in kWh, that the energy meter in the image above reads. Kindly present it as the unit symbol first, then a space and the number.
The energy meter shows kWh 307.8
